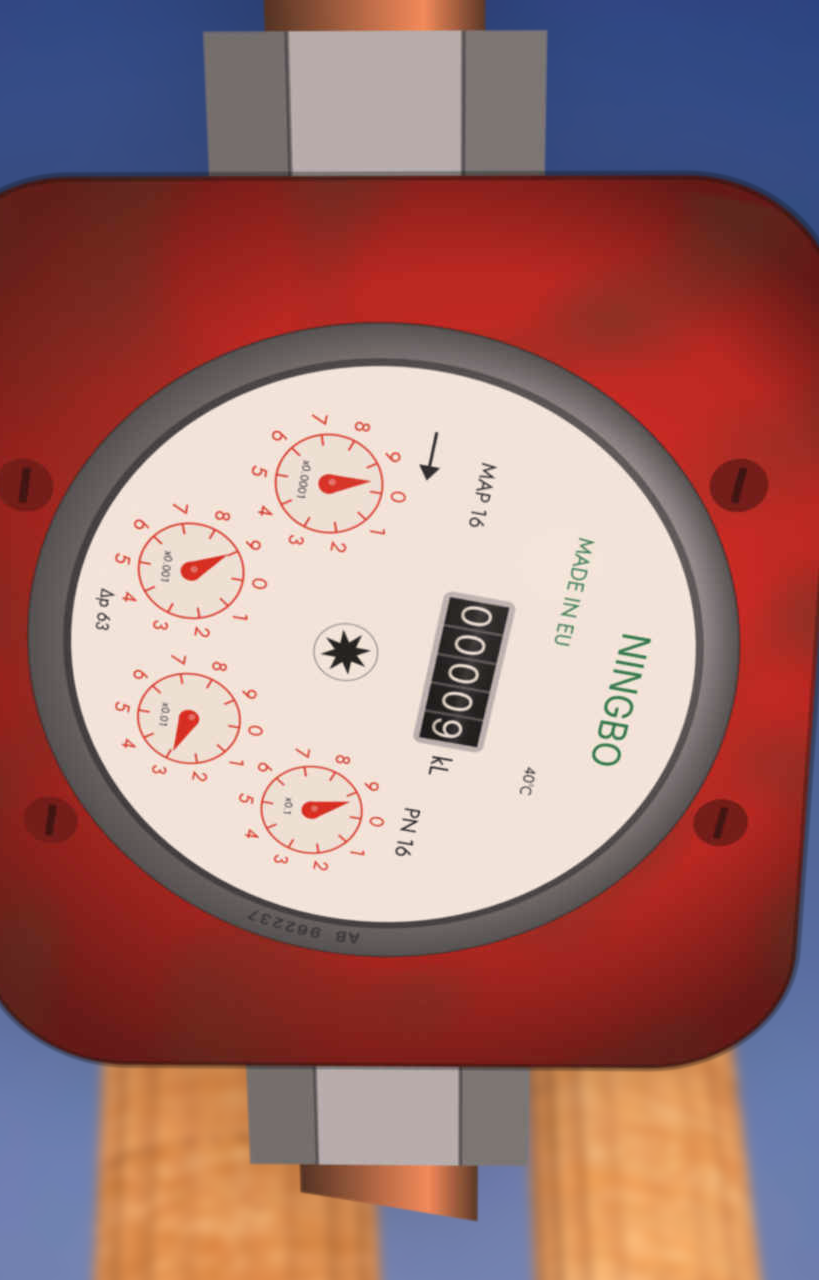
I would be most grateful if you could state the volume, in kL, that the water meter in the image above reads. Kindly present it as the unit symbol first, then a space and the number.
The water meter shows kL 8.9289
